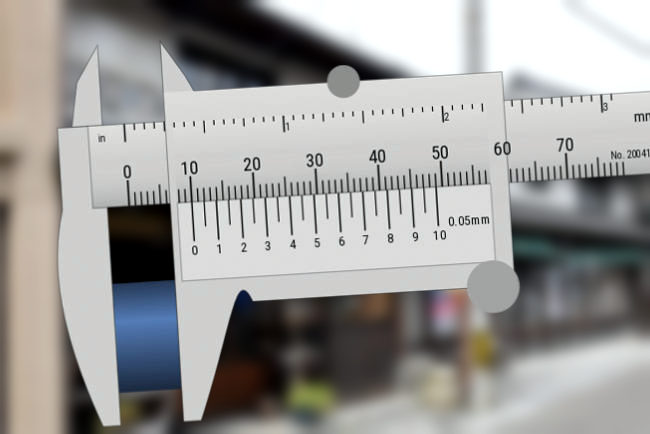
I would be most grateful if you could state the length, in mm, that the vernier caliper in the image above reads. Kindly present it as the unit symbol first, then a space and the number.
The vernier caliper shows mm 10.0
